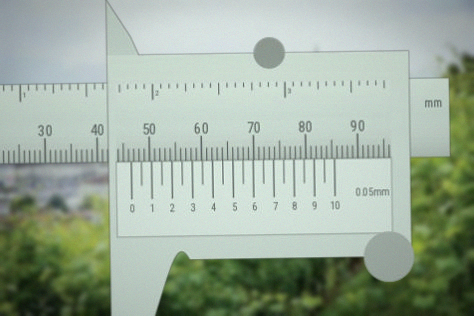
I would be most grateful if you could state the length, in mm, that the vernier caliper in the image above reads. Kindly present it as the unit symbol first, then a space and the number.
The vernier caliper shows mm 46.5
